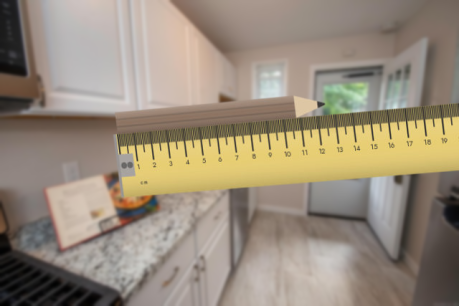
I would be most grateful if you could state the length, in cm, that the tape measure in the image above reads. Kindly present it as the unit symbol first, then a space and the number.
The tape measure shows cm 12.5
